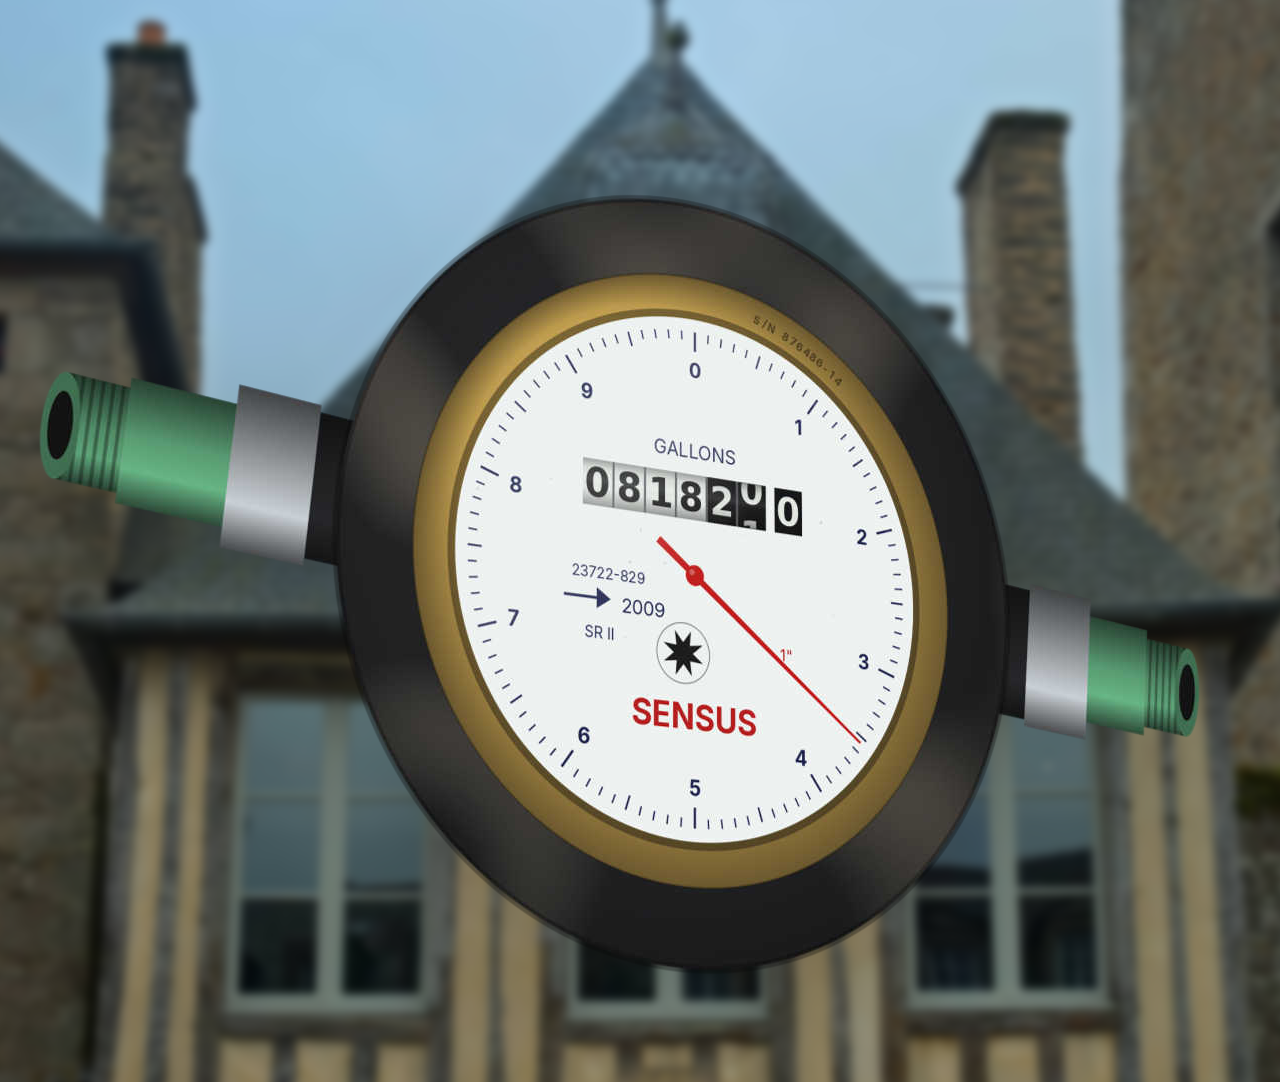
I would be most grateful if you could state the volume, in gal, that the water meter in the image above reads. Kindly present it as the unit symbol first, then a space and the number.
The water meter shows gal 818203.5
